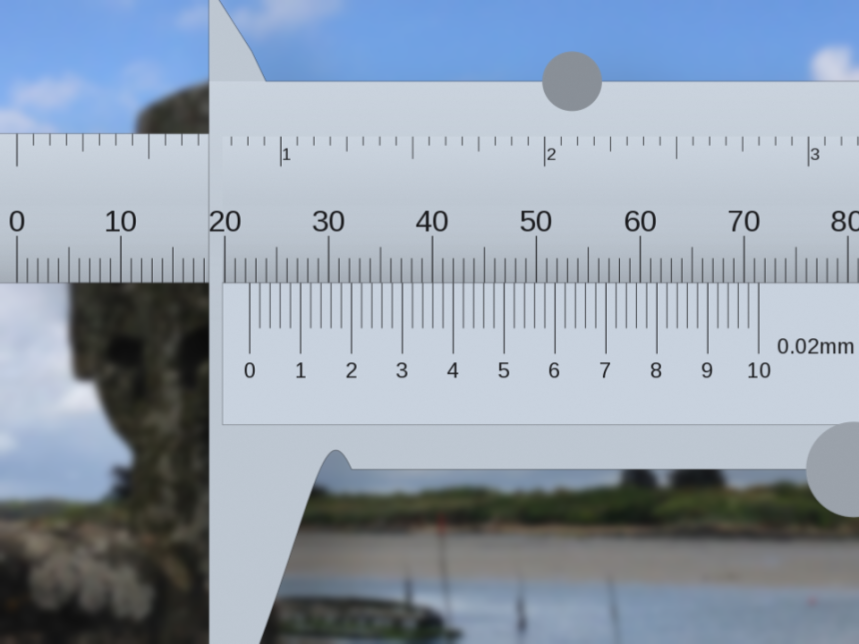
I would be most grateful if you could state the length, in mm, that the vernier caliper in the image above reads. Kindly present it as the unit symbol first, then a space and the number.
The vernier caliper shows mm 22.4
